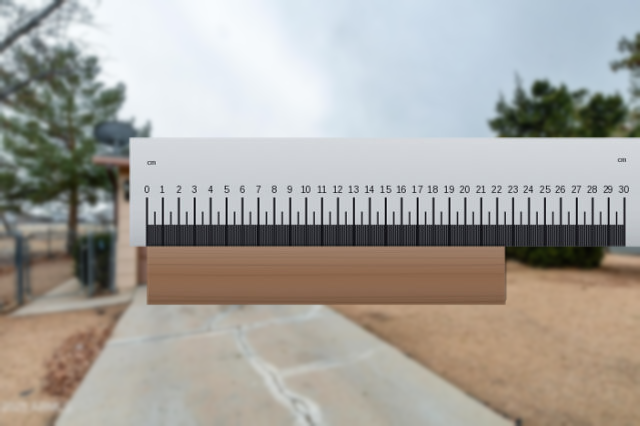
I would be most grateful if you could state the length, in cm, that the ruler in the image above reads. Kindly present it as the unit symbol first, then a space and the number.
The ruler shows cm 22.5
